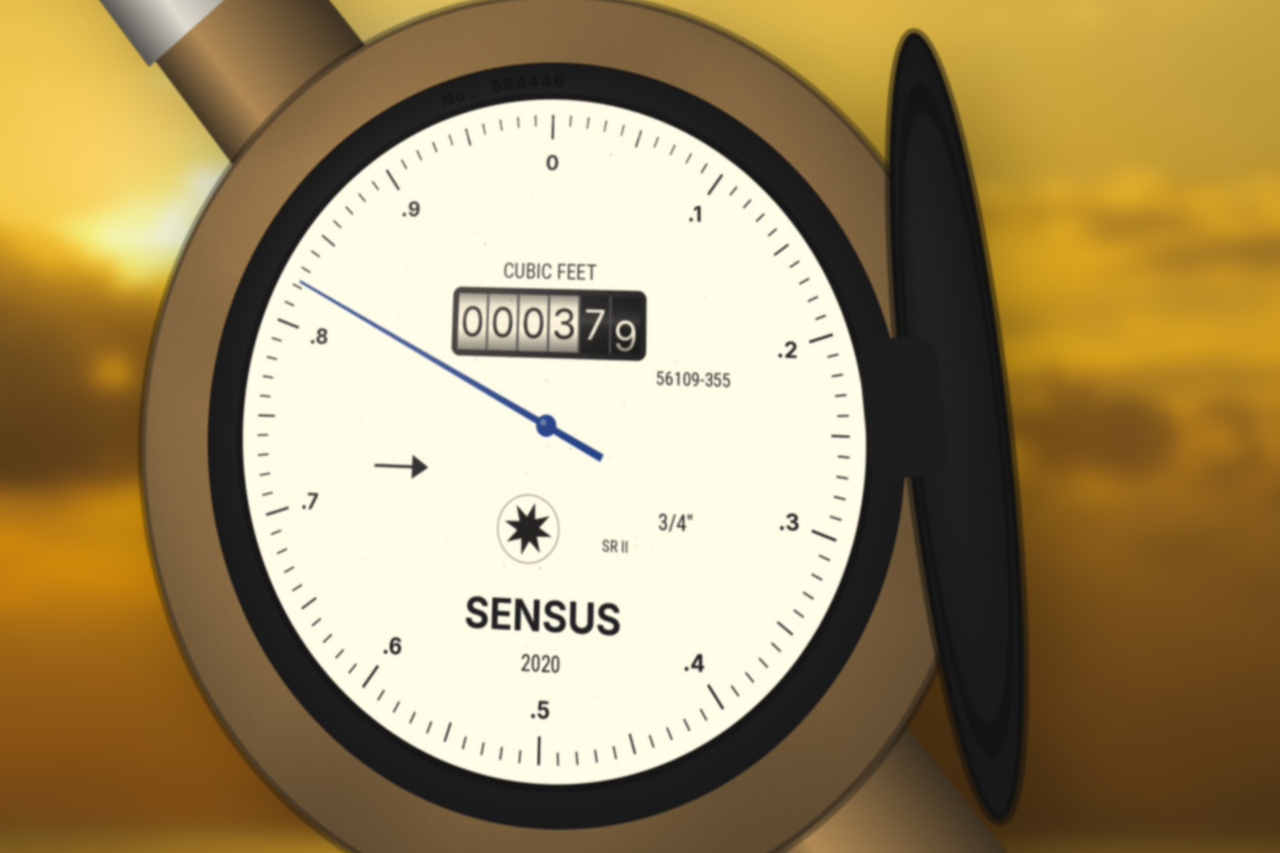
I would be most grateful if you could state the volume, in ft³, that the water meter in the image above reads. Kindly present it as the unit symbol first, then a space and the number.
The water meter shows ft³ 378.82
